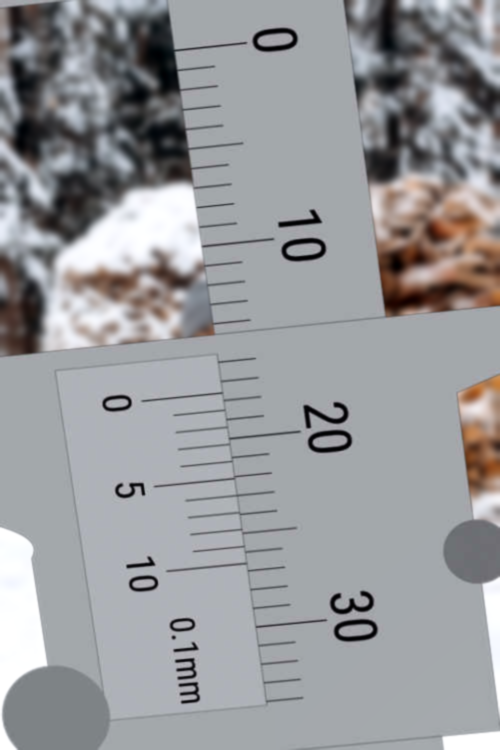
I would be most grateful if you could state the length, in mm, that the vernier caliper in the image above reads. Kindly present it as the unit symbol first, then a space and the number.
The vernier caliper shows mm 17.6
